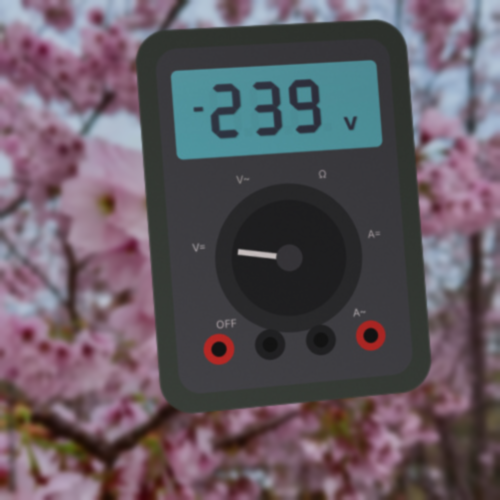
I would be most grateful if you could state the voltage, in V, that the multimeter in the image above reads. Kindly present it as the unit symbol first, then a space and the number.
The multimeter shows V -239
